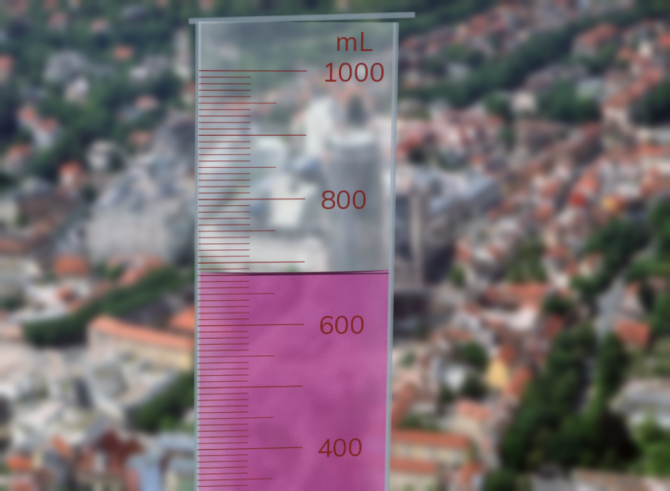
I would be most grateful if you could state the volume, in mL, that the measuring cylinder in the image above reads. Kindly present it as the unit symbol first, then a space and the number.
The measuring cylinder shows mL 680
